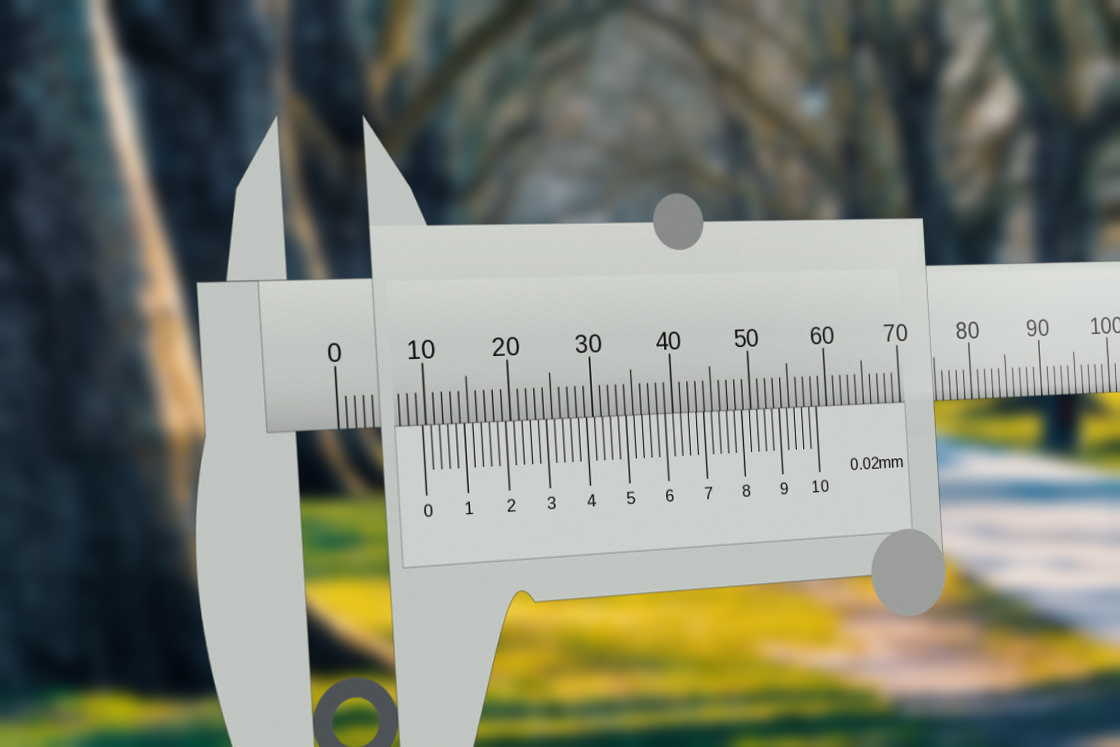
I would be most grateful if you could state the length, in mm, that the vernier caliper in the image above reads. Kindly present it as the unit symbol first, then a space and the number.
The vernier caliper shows mm 9.6
